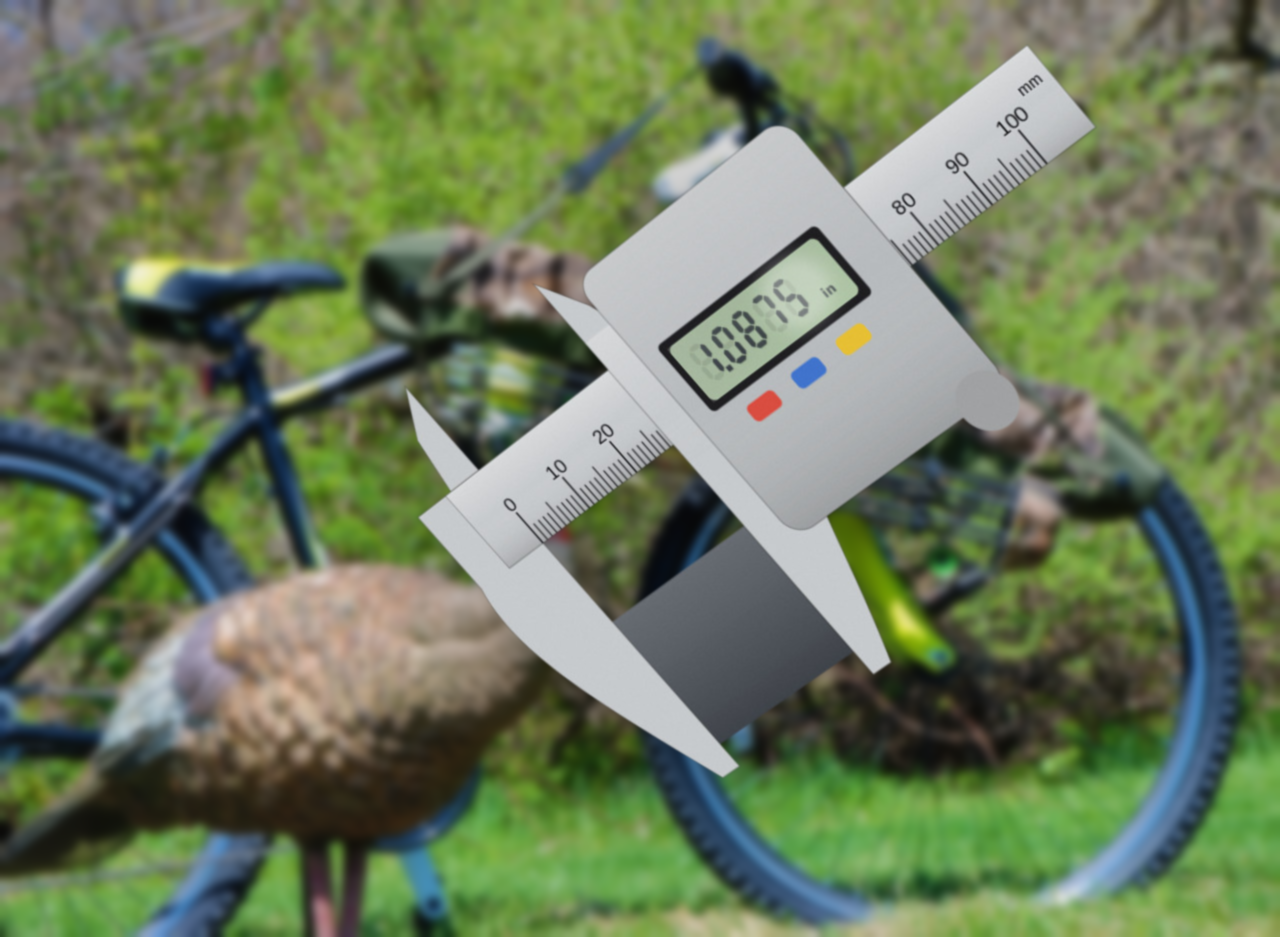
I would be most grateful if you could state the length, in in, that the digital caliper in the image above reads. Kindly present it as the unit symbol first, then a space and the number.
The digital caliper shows in 1.0875
